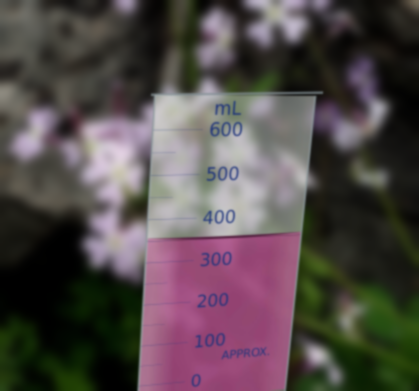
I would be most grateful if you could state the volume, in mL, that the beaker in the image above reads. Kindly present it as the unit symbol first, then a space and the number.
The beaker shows mL 350
